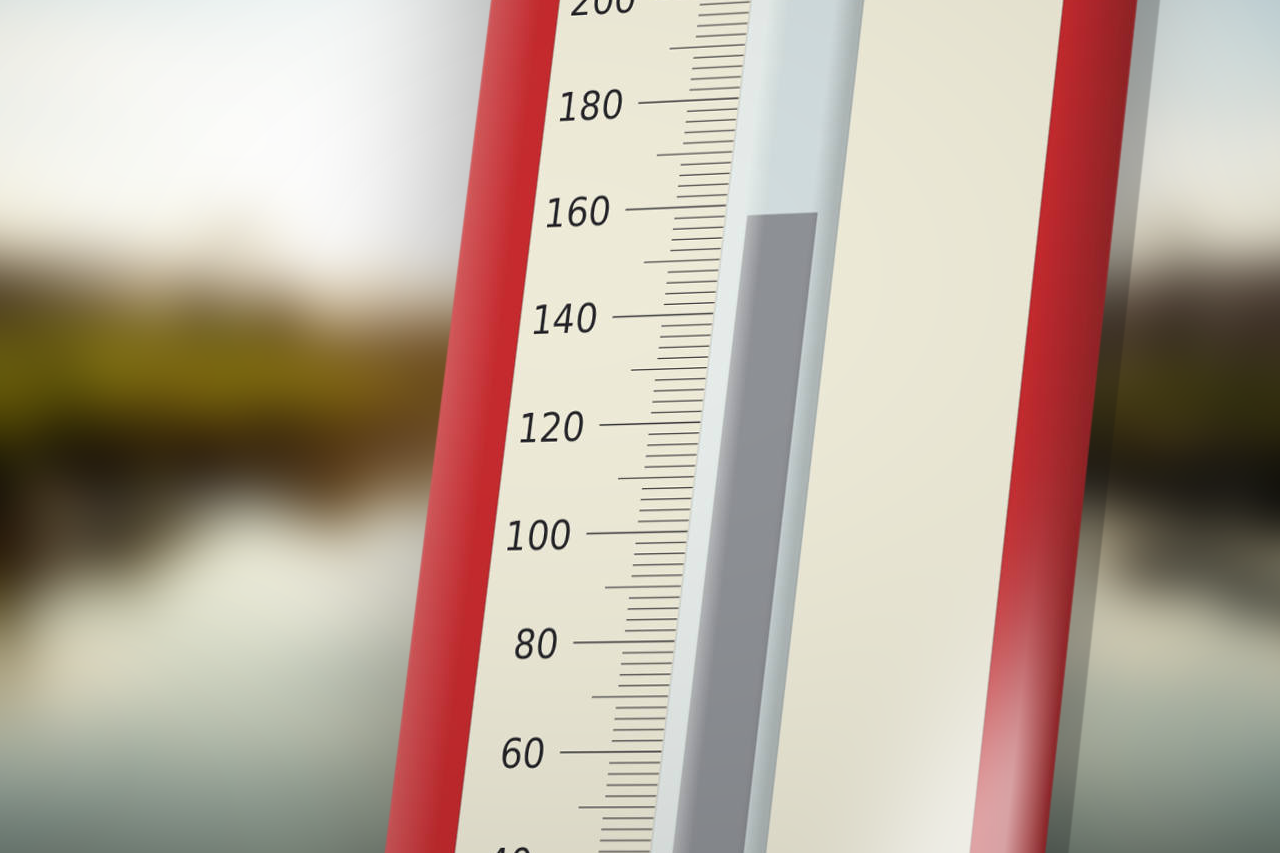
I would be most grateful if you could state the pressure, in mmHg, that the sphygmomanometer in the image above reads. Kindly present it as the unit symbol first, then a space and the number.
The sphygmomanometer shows mmHg 158
